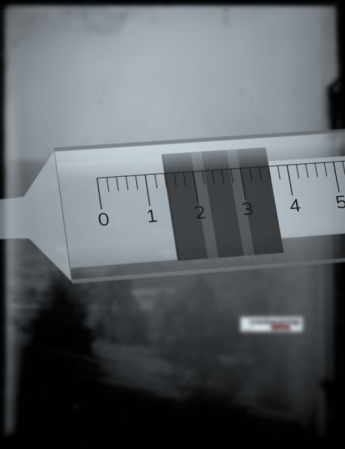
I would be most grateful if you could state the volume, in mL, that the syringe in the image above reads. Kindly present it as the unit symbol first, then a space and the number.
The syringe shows mL 1.4
